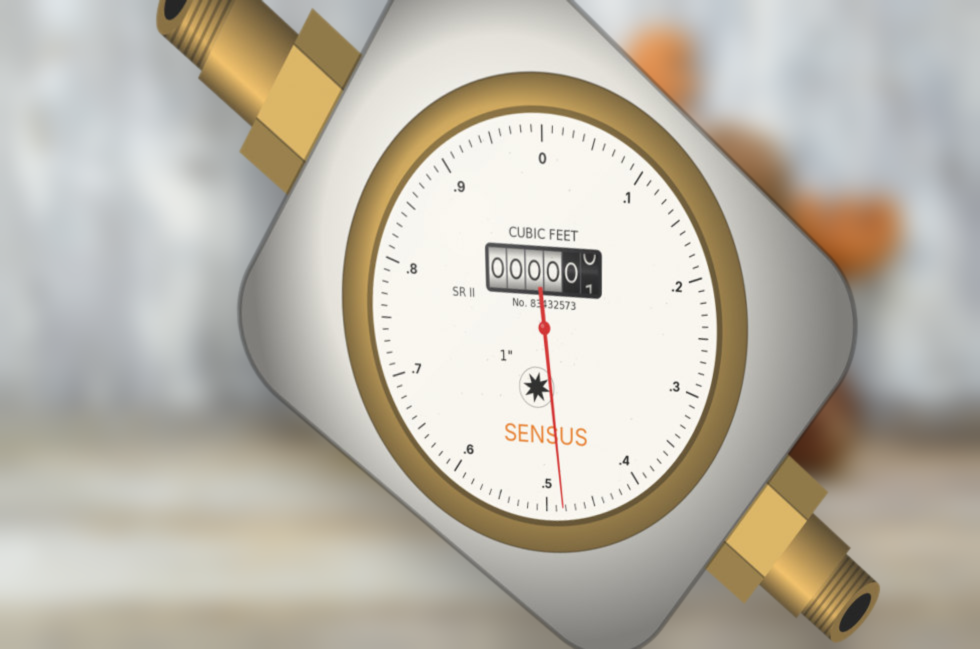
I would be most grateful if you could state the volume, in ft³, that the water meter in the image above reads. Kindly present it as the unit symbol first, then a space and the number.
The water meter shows ft³ 0.48
